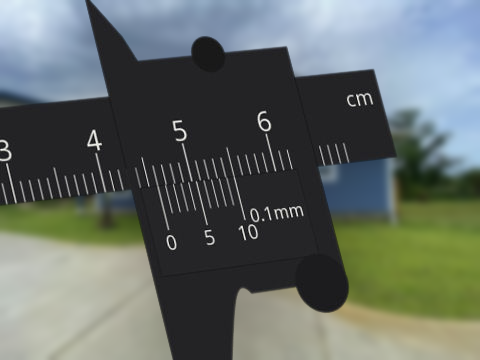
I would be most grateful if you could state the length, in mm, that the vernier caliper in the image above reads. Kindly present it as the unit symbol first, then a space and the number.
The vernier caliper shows mm 46.0
